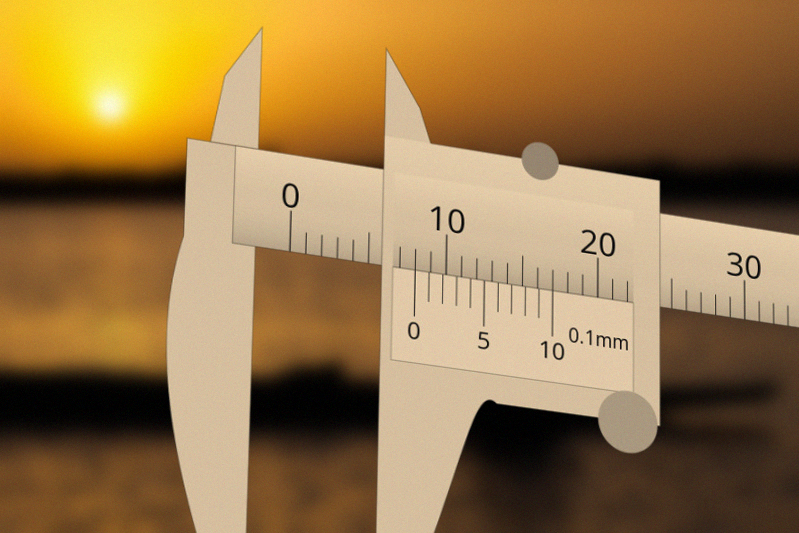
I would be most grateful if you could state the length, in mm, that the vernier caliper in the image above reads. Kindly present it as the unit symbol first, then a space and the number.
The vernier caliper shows mm 8.0
